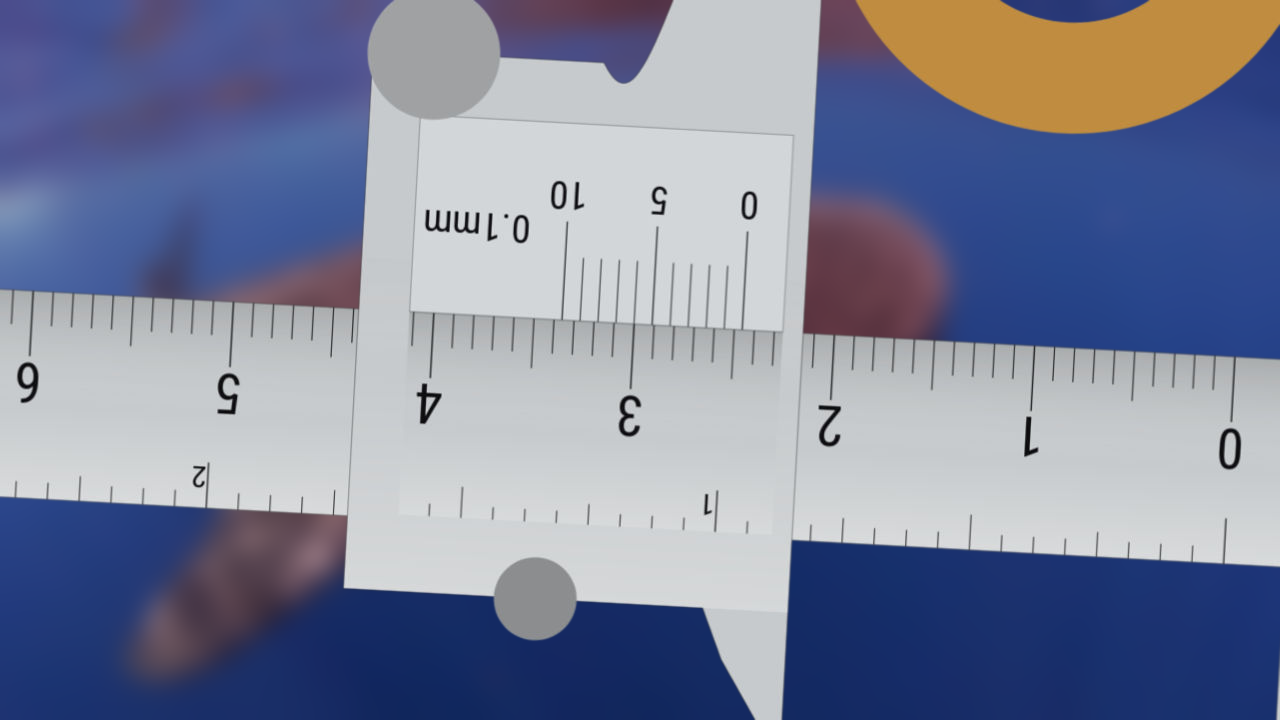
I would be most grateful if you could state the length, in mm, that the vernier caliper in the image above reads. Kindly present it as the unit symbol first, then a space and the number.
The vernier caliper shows mm 24.6
